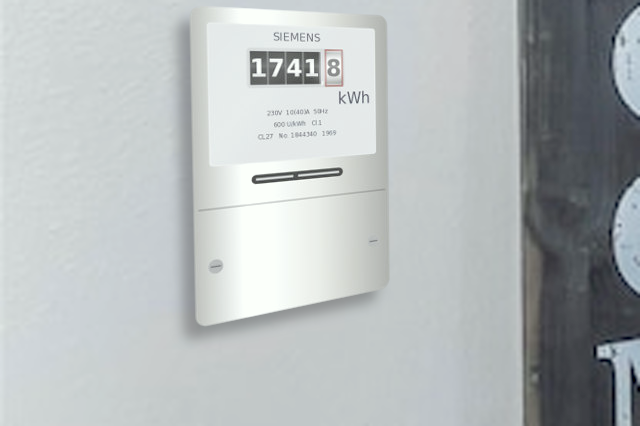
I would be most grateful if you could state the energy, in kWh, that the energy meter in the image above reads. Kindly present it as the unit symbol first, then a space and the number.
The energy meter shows kWh 1741.8
